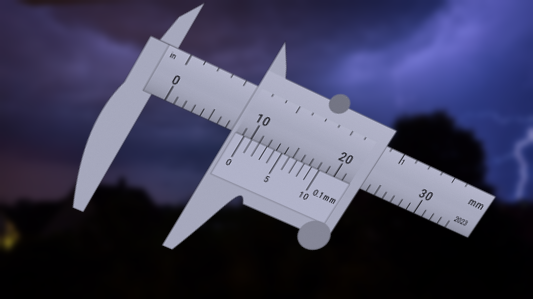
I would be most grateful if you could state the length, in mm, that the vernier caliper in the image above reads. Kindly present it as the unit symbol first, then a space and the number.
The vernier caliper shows mm 9.2
